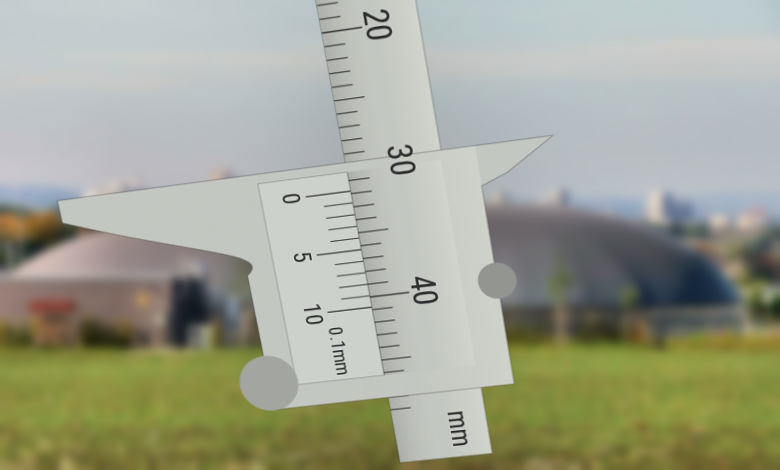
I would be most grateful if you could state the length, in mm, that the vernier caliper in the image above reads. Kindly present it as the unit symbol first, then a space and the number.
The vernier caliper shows mm 31.8
